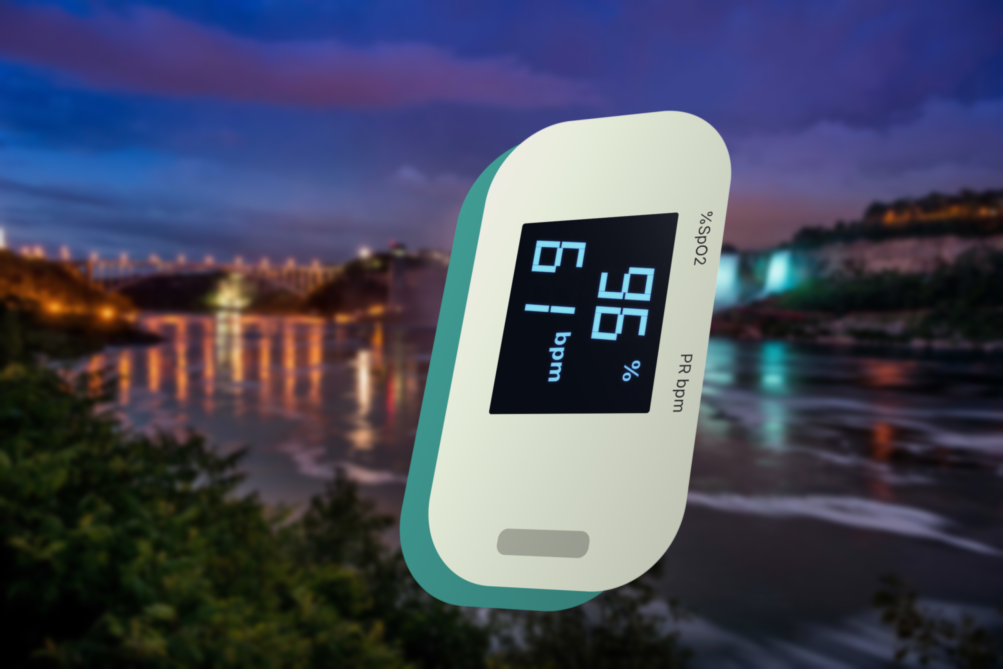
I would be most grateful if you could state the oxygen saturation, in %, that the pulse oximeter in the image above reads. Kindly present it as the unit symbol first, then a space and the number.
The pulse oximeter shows % 96
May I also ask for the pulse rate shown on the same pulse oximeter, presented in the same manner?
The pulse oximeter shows bpm 61
